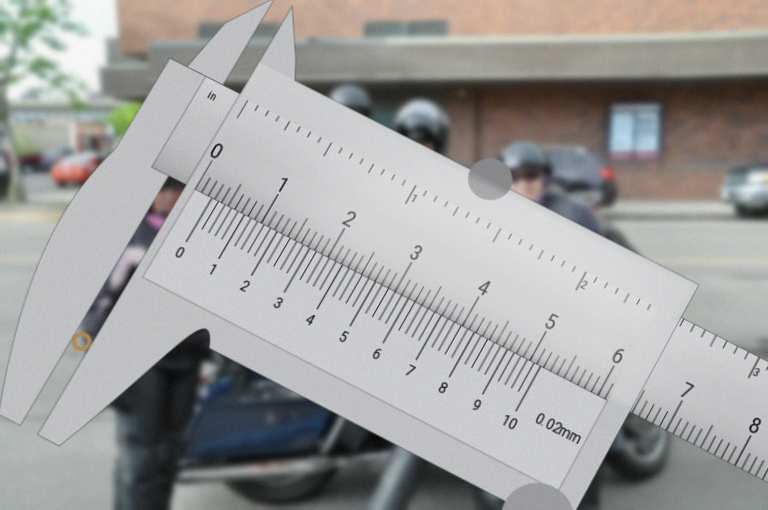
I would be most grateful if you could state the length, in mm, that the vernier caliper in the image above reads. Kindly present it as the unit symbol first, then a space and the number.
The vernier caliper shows mm 2.6
